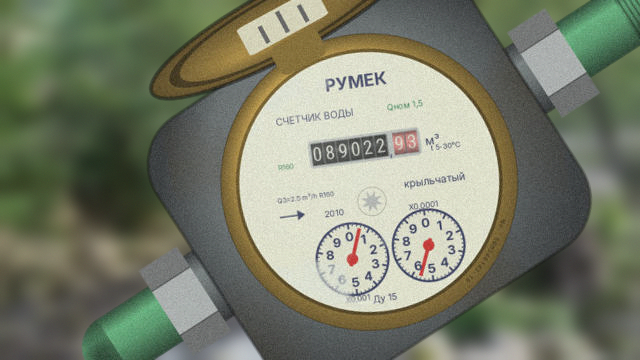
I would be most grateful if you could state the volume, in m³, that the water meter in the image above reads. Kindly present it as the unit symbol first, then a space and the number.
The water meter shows m³ 89022.9305
